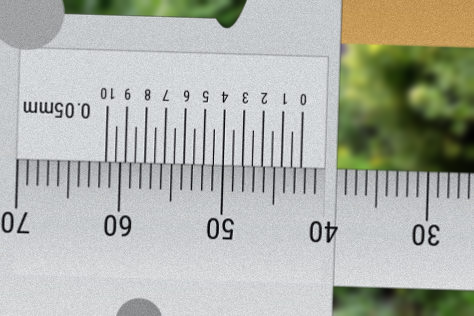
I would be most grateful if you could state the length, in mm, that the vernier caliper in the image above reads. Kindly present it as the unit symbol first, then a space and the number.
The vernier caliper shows mm 42.4
